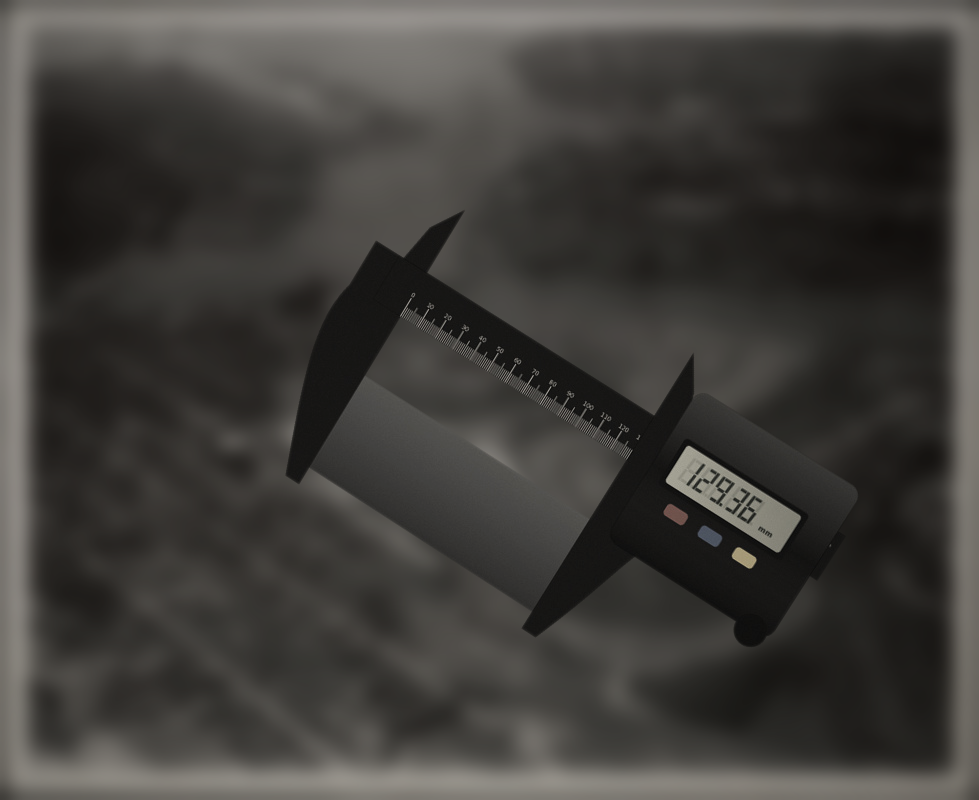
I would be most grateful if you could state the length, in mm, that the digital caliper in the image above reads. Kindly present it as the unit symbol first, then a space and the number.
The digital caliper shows mm 129.36
